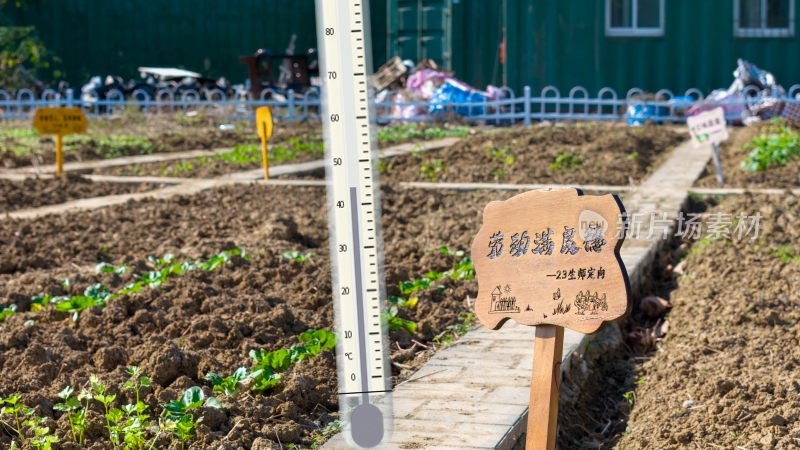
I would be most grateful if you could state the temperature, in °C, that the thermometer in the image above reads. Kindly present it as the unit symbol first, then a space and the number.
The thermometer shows °C 44
